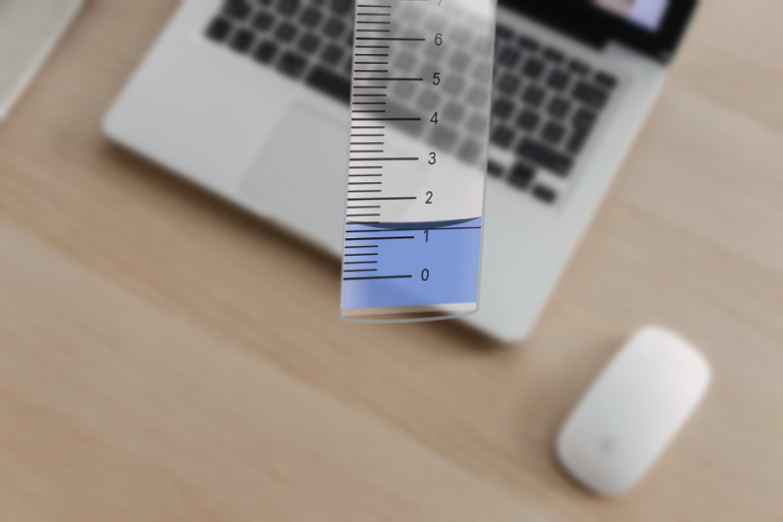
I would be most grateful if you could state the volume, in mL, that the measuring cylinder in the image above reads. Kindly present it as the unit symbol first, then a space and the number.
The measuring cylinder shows mL 1.2
